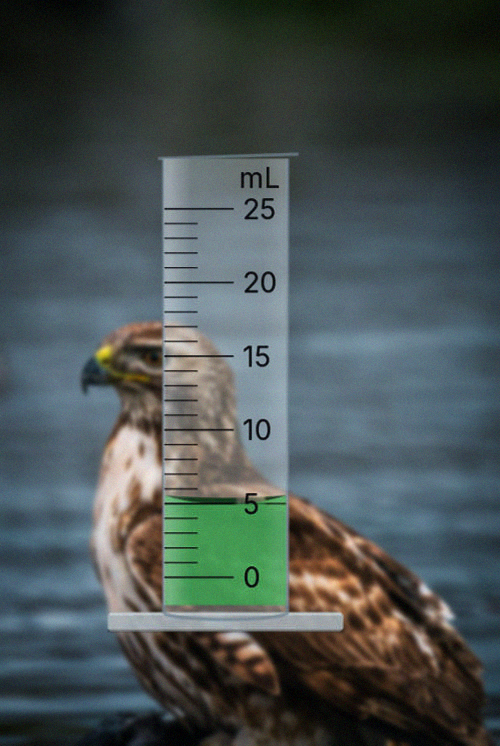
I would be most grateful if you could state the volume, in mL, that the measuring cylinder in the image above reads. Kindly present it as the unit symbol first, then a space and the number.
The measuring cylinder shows mL 5
